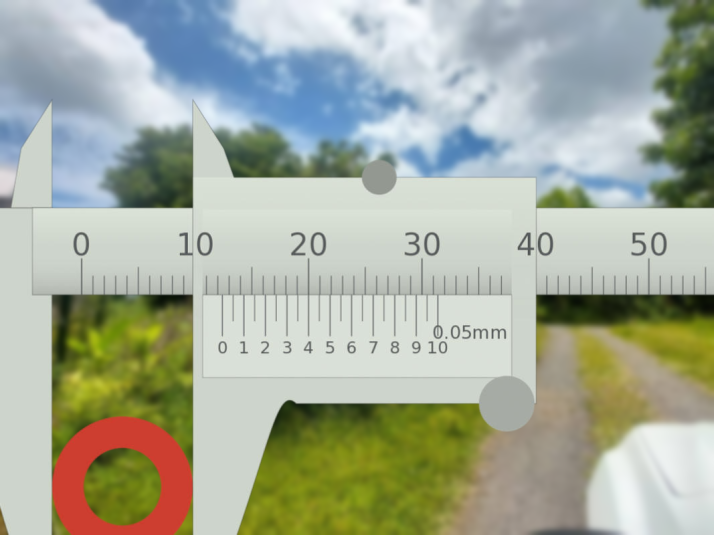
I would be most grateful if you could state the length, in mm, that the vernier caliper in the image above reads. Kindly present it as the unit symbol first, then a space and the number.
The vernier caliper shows mm 12.4
